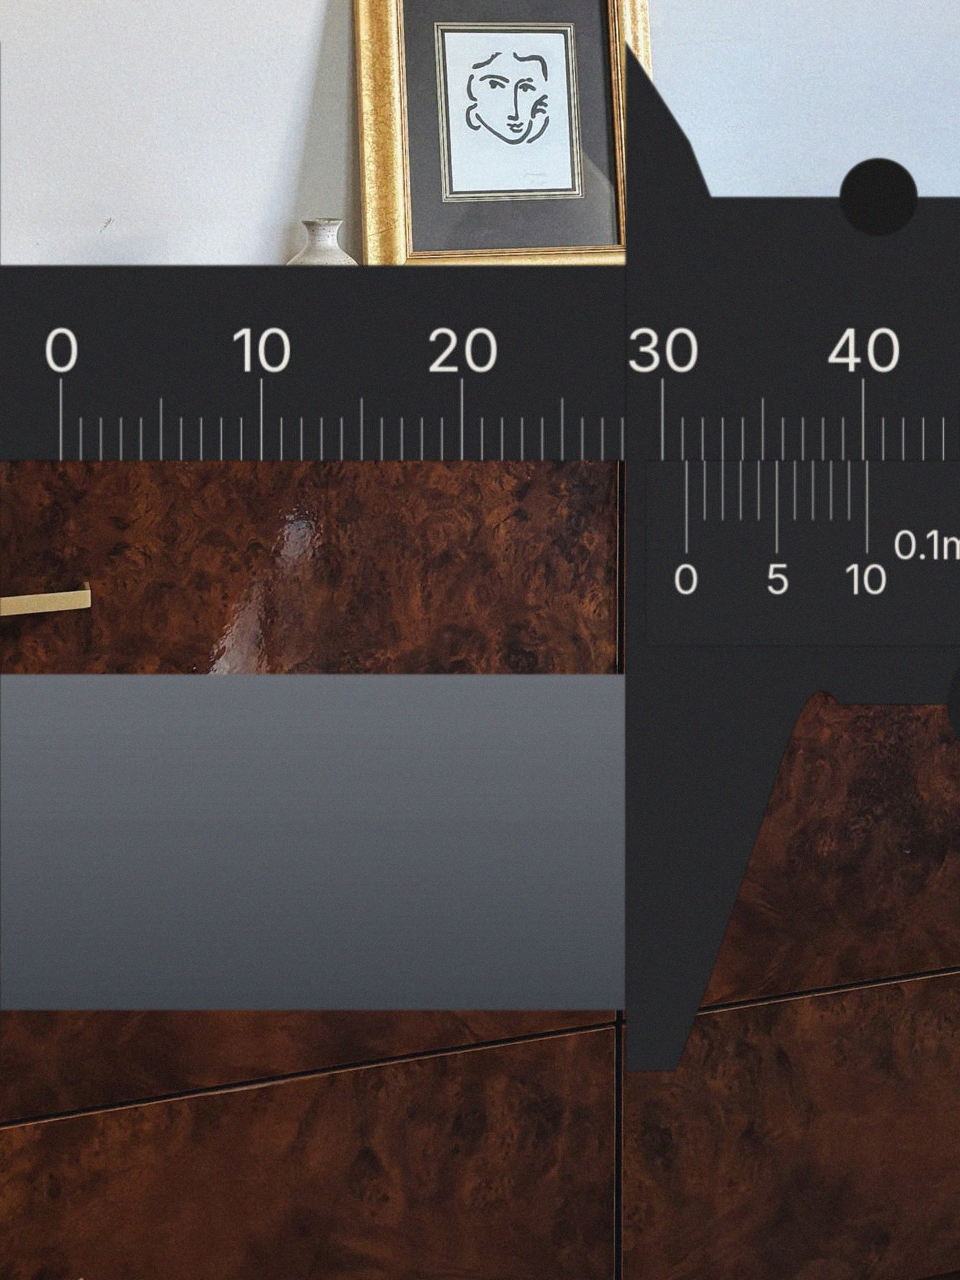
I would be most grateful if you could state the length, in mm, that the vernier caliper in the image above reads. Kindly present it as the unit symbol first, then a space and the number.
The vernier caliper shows mm 31.2
